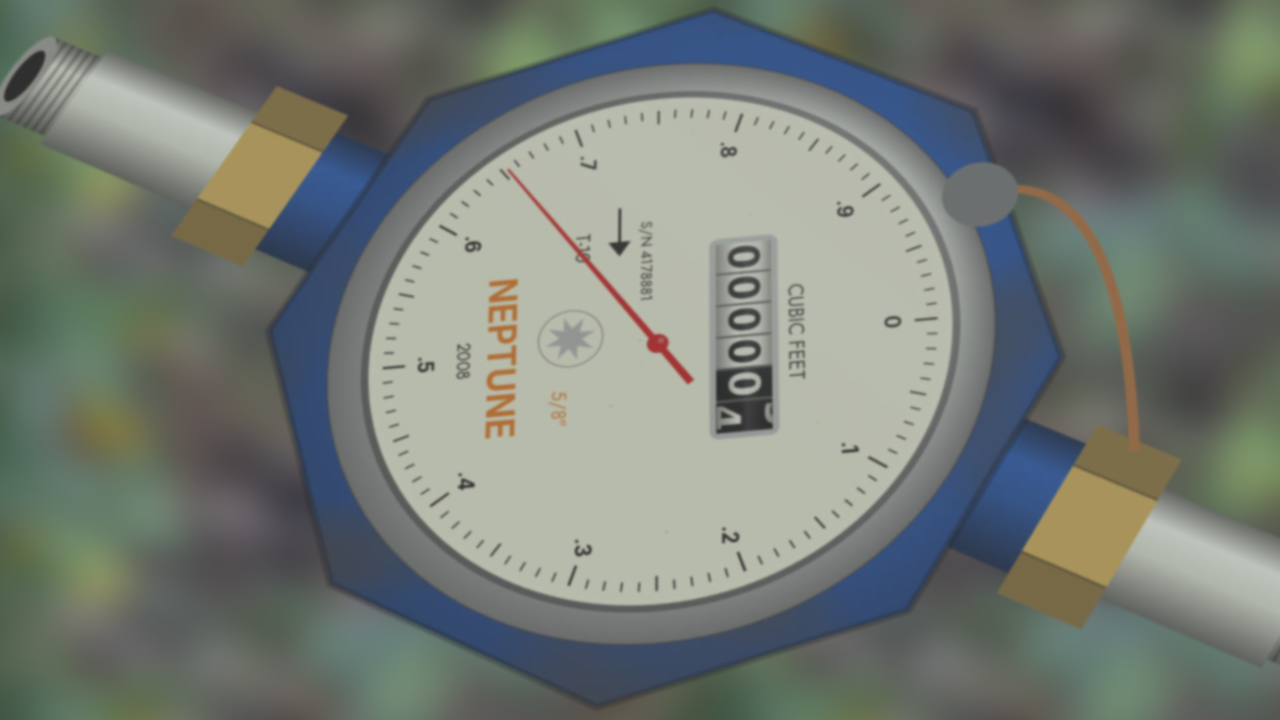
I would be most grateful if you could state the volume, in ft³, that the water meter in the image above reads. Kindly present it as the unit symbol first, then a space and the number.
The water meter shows ft³ 3.65
